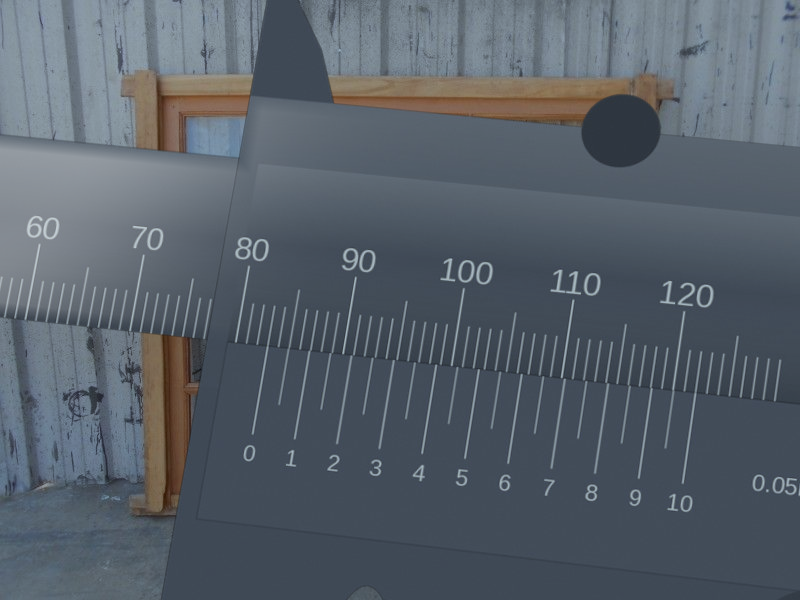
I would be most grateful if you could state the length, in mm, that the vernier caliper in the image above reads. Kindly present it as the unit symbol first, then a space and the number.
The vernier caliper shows mm 83.0
